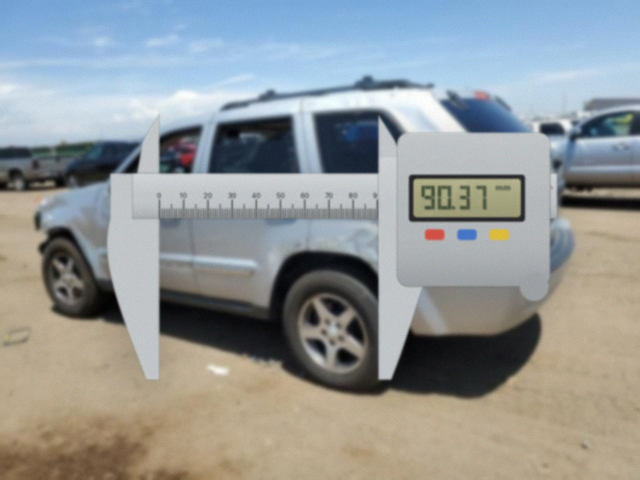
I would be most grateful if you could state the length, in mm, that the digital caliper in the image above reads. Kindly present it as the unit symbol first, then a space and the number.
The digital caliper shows mm 90.37
